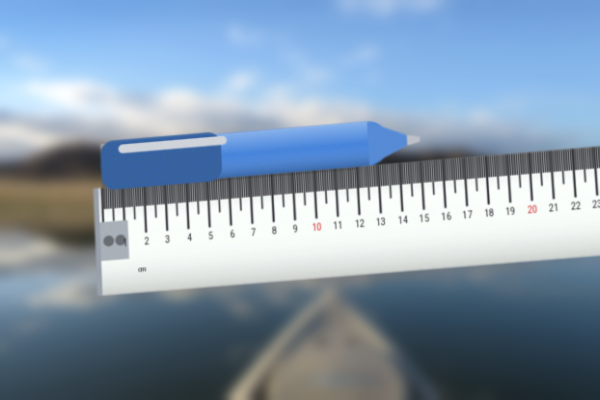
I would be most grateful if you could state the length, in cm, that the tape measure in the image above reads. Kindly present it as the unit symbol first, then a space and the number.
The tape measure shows cm 15
